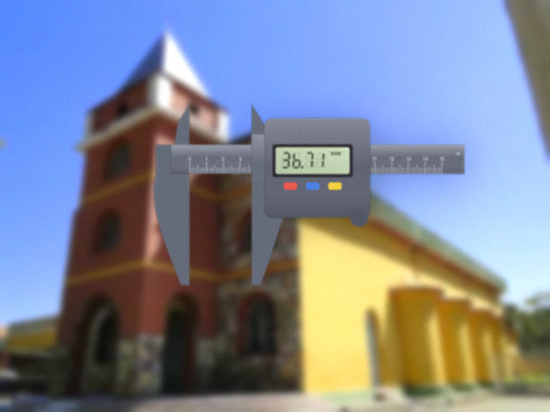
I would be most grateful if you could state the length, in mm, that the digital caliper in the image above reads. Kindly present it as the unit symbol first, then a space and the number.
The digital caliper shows mm 36.71
